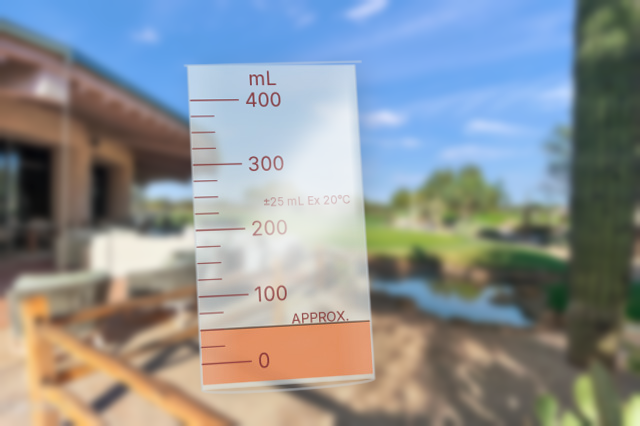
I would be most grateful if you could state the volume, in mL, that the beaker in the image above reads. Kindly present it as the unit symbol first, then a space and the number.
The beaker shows mL 50
